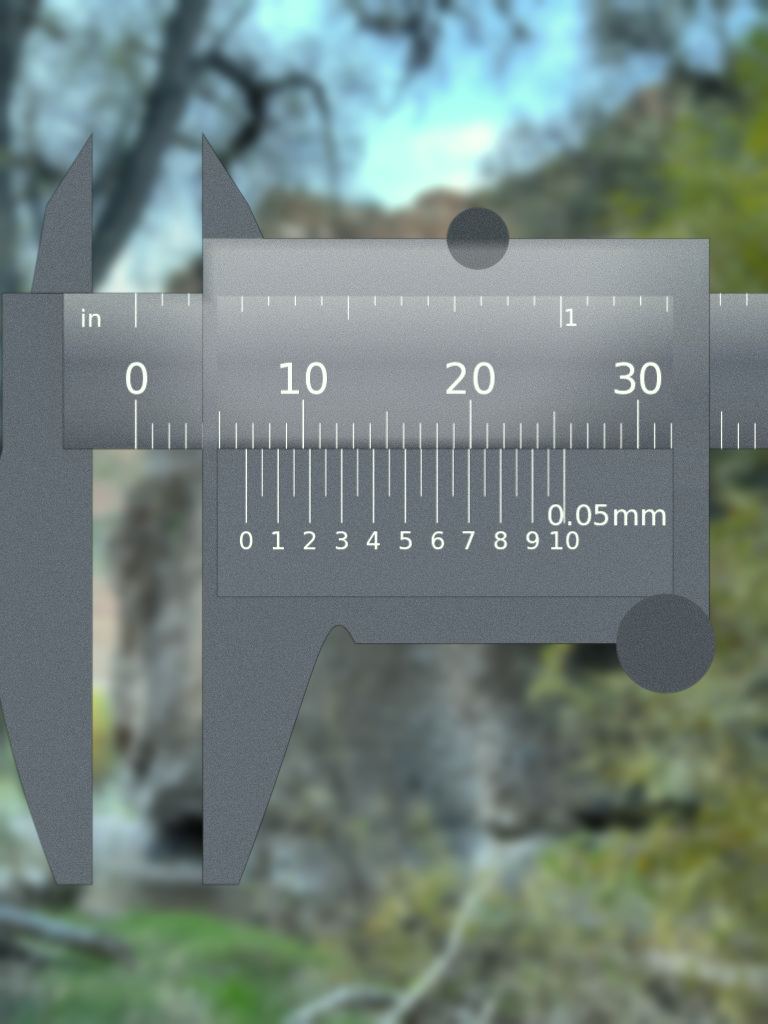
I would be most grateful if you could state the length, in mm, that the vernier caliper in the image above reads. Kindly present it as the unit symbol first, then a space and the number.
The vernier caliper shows mm 6.6
